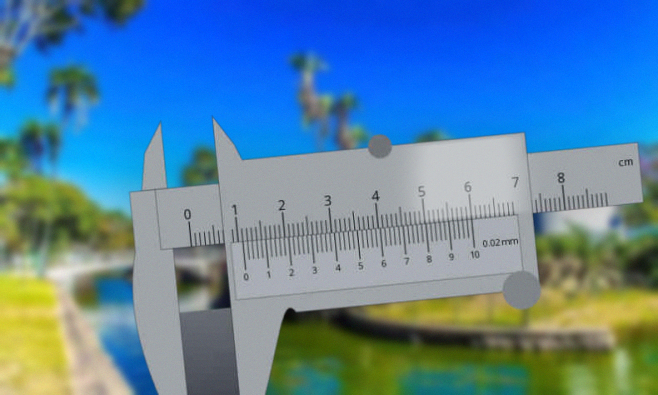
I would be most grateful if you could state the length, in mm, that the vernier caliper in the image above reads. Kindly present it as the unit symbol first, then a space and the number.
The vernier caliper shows mm 11.0
